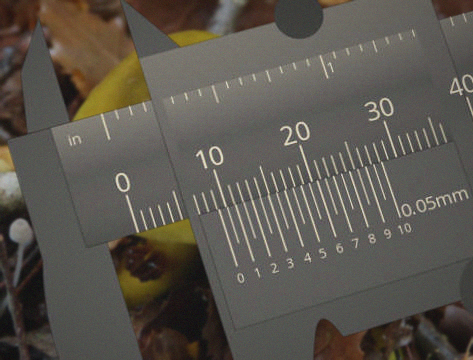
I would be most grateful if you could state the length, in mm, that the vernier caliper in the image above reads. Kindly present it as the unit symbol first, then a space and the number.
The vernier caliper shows mm 9.2
